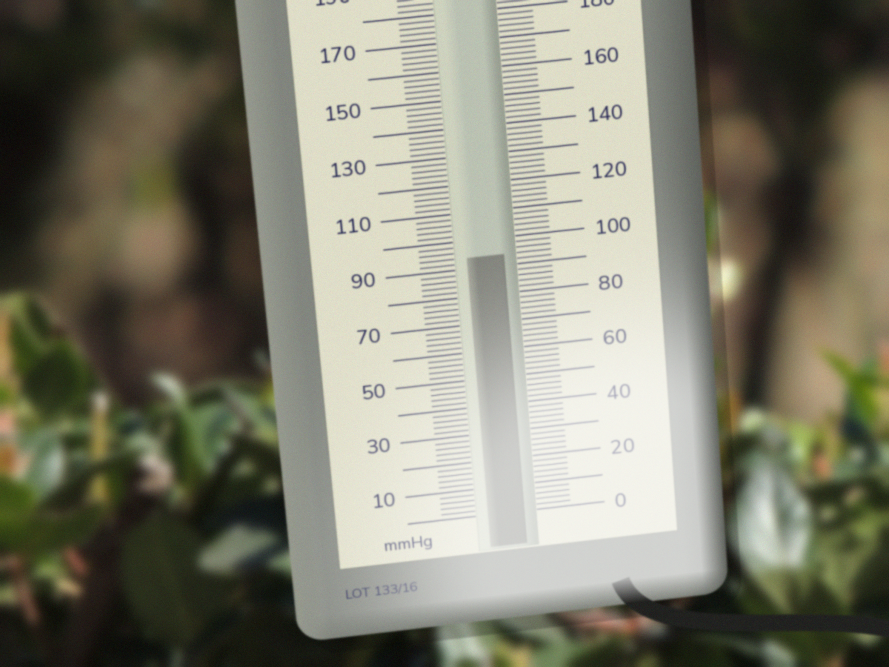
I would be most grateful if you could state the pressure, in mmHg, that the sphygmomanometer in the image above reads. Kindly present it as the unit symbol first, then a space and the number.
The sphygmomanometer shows mmHg 94
